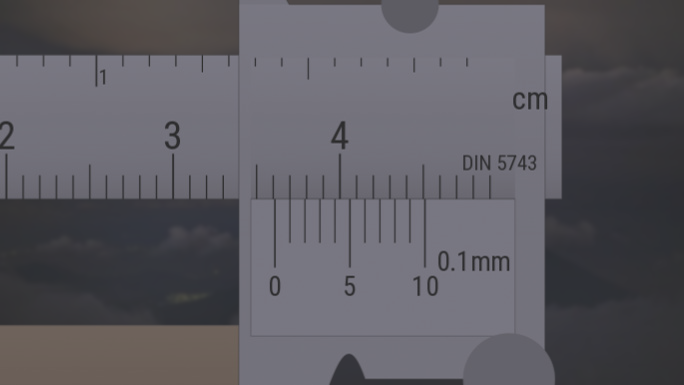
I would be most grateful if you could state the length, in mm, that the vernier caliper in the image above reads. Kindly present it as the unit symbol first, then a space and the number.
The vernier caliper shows mm 36.1
